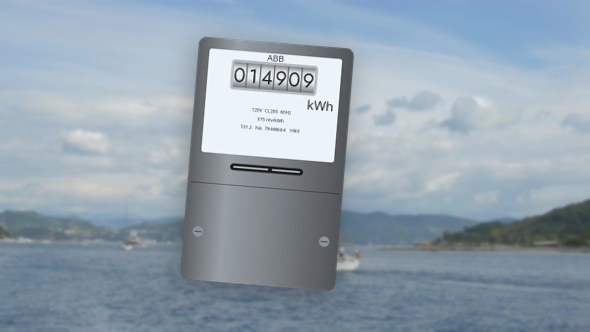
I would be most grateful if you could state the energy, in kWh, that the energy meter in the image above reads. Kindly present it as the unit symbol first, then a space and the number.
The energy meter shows kWh 14909
